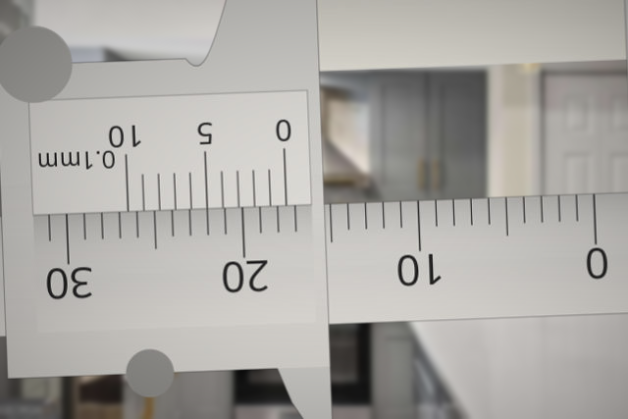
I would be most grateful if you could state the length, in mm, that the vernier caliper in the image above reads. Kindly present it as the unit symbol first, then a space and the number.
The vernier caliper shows mm 17.5
